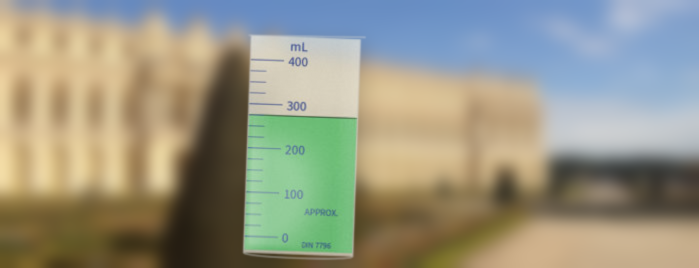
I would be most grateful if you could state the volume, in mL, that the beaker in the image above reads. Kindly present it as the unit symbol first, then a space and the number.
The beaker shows mL 275
